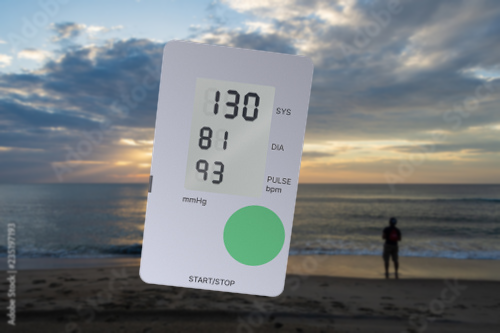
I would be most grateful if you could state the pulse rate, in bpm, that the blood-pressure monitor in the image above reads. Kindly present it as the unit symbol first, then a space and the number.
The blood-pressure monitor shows bpm 93
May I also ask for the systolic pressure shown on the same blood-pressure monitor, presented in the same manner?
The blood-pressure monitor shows mmHg 130
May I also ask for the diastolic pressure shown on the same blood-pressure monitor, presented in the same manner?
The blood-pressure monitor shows mmHg 81
